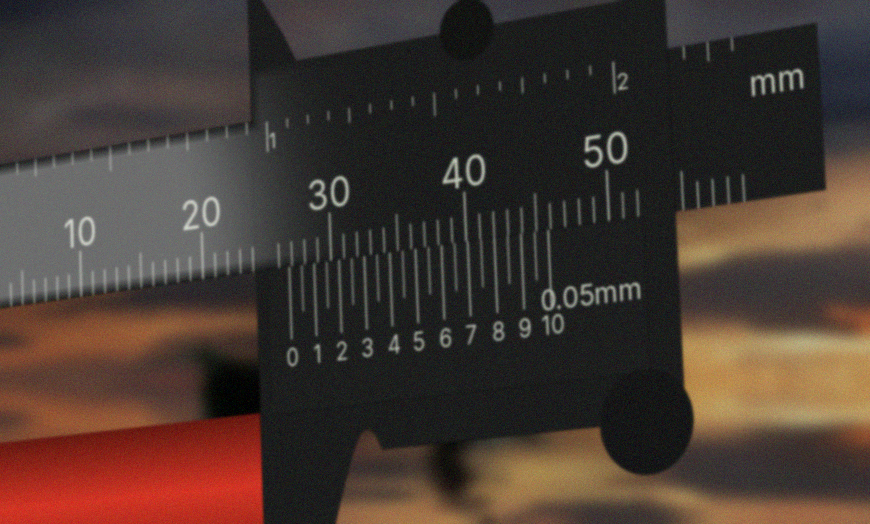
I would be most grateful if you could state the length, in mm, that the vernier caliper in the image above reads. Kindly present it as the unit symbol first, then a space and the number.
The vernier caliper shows mm 26.8
